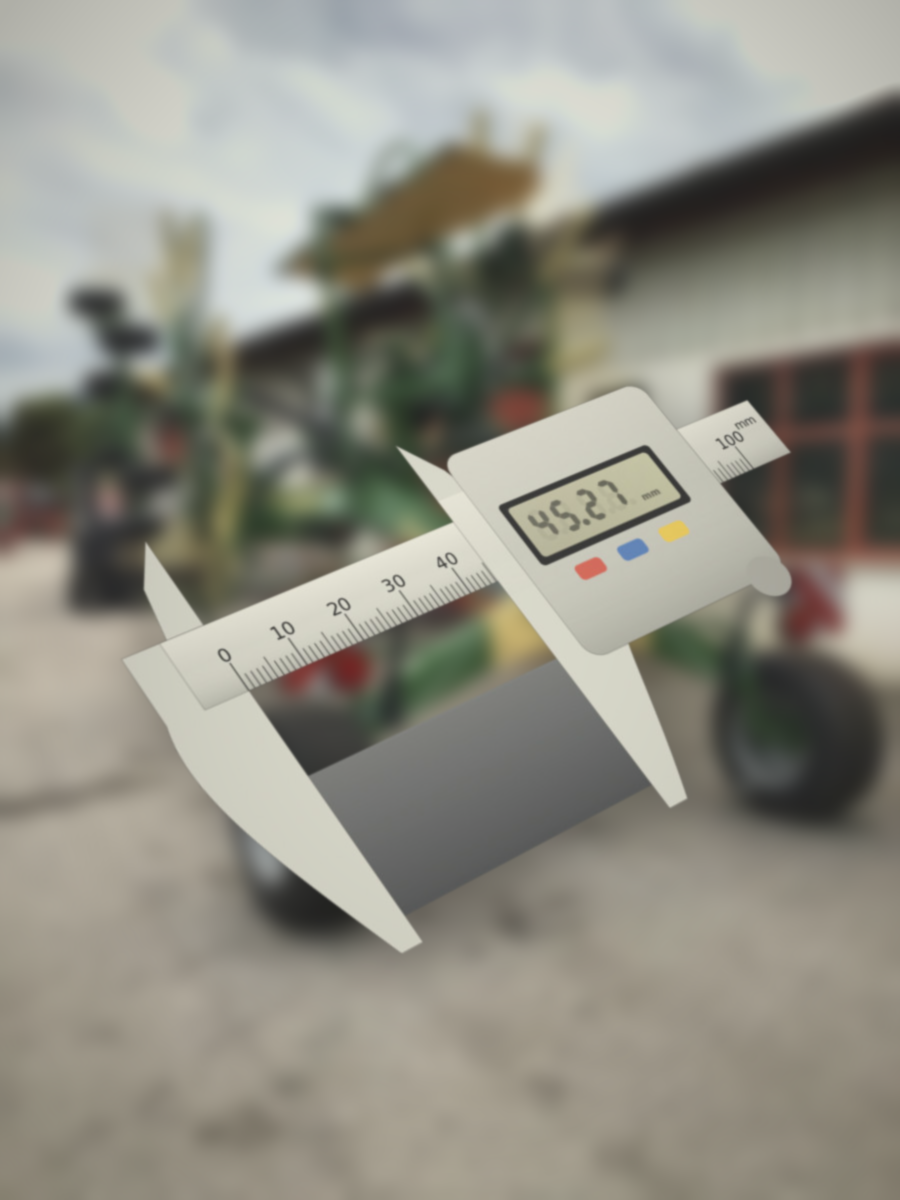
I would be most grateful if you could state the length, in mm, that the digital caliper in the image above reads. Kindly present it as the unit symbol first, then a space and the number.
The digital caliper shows mm 45.27
